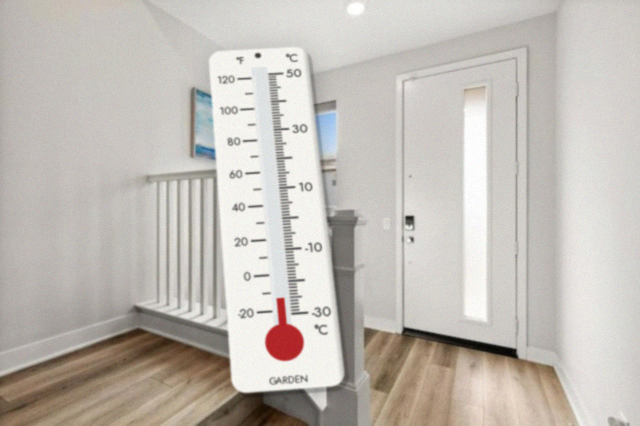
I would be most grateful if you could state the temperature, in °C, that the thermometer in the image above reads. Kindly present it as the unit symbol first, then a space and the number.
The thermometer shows °C -25
